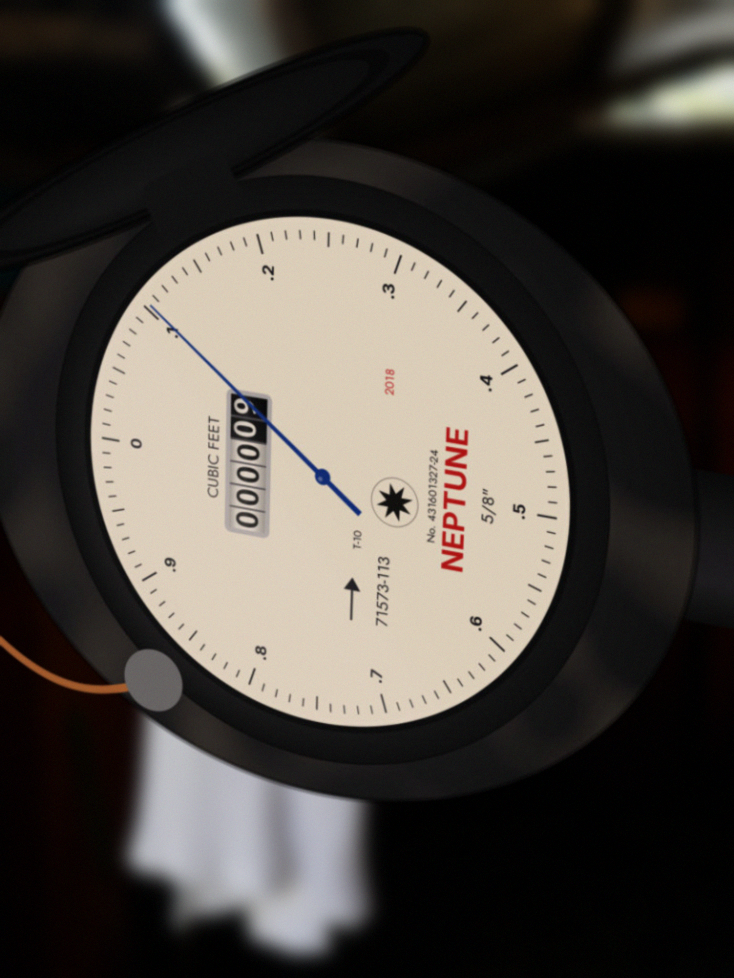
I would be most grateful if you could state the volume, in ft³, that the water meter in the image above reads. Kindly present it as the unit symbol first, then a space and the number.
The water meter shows ft³ 9.10
